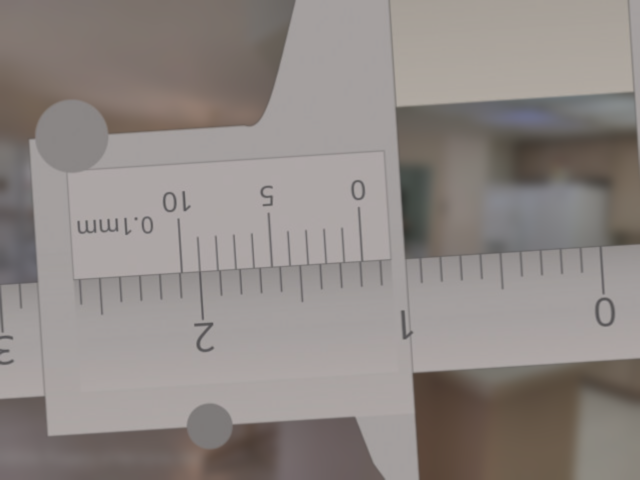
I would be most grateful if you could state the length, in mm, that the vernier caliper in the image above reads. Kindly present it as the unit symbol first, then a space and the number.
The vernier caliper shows mm 11.9
